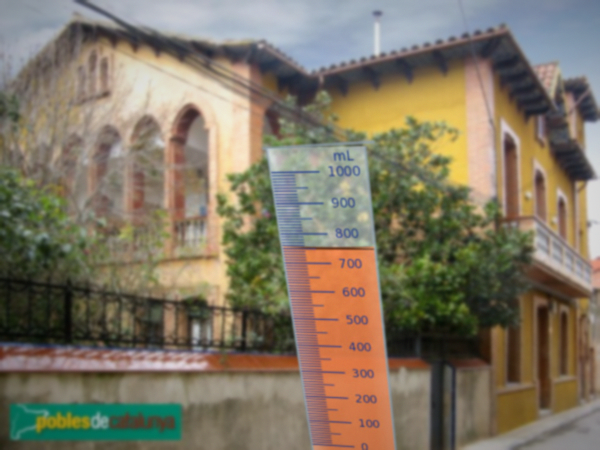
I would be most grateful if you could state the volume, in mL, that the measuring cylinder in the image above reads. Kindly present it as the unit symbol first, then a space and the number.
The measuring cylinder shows mL 750
